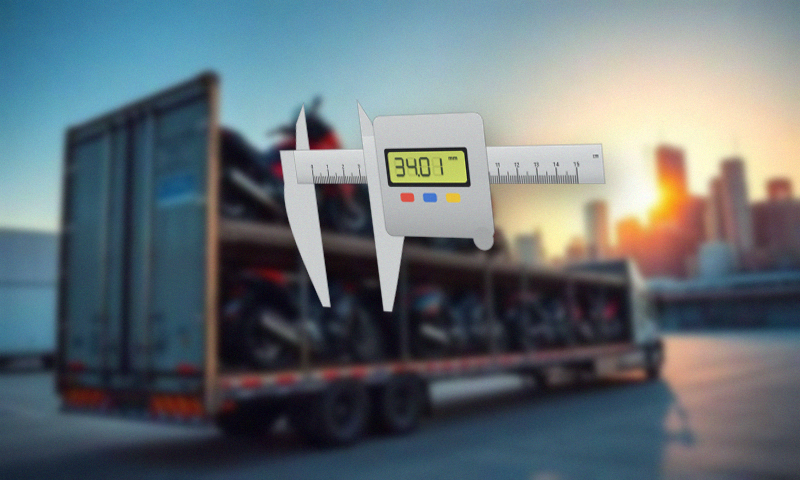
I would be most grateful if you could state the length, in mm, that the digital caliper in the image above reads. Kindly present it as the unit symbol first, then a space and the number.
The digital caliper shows mm 34.01
